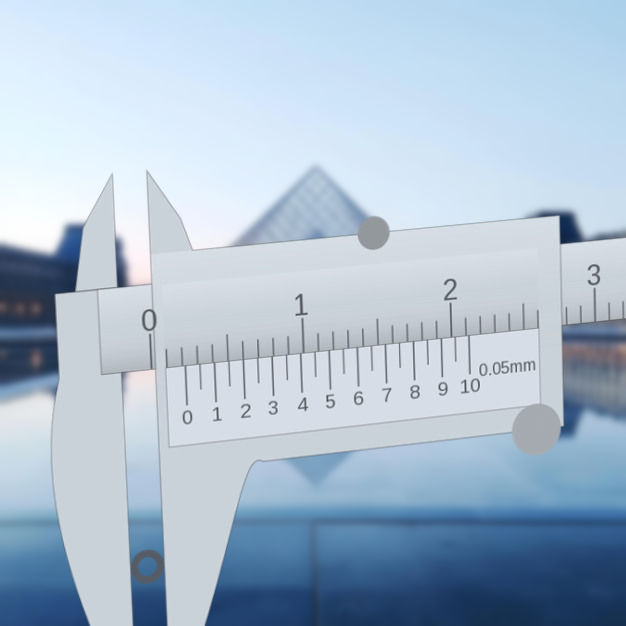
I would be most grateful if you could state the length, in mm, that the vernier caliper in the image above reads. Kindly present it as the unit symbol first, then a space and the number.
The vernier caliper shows mm 2.2
